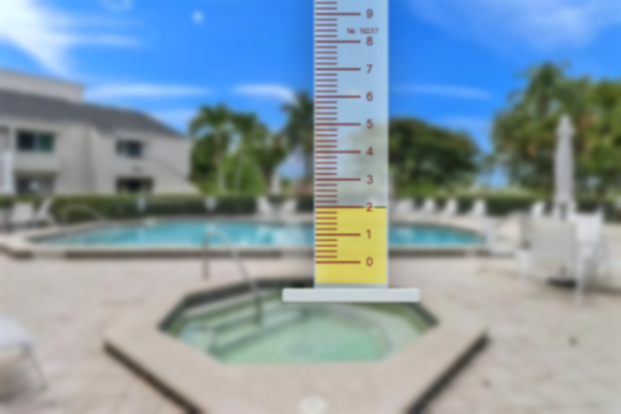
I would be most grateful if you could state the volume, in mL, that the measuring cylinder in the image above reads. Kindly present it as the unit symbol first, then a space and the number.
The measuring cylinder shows mL 2
